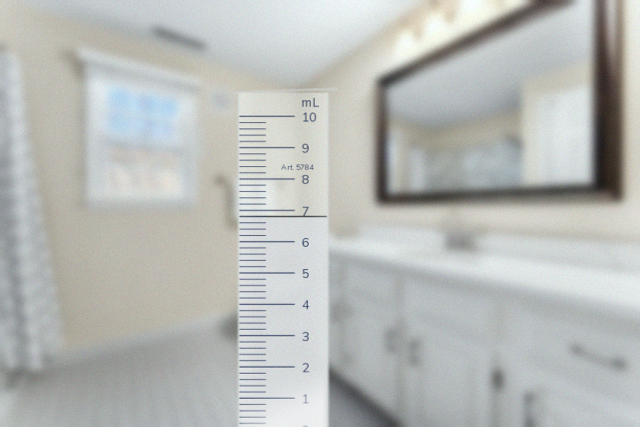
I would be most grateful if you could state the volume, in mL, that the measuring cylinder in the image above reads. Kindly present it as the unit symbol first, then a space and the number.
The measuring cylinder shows mL 6.8
